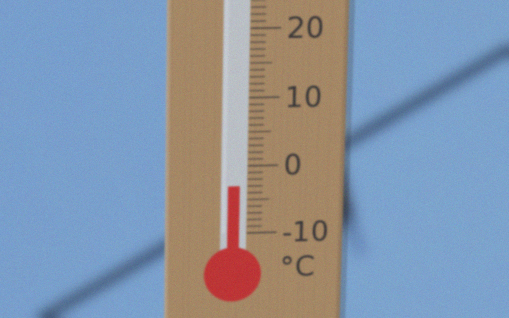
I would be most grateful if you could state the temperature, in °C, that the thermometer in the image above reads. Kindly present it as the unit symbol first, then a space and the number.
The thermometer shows °C -3
